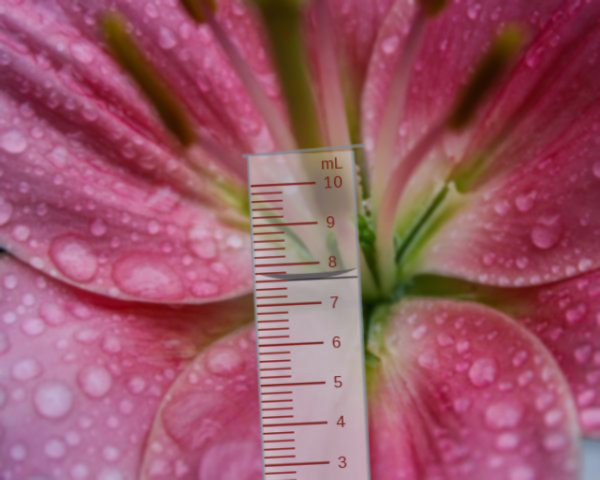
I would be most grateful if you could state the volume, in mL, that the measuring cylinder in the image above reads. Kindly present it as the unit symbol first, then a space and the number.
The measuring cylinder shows mL 7.6
